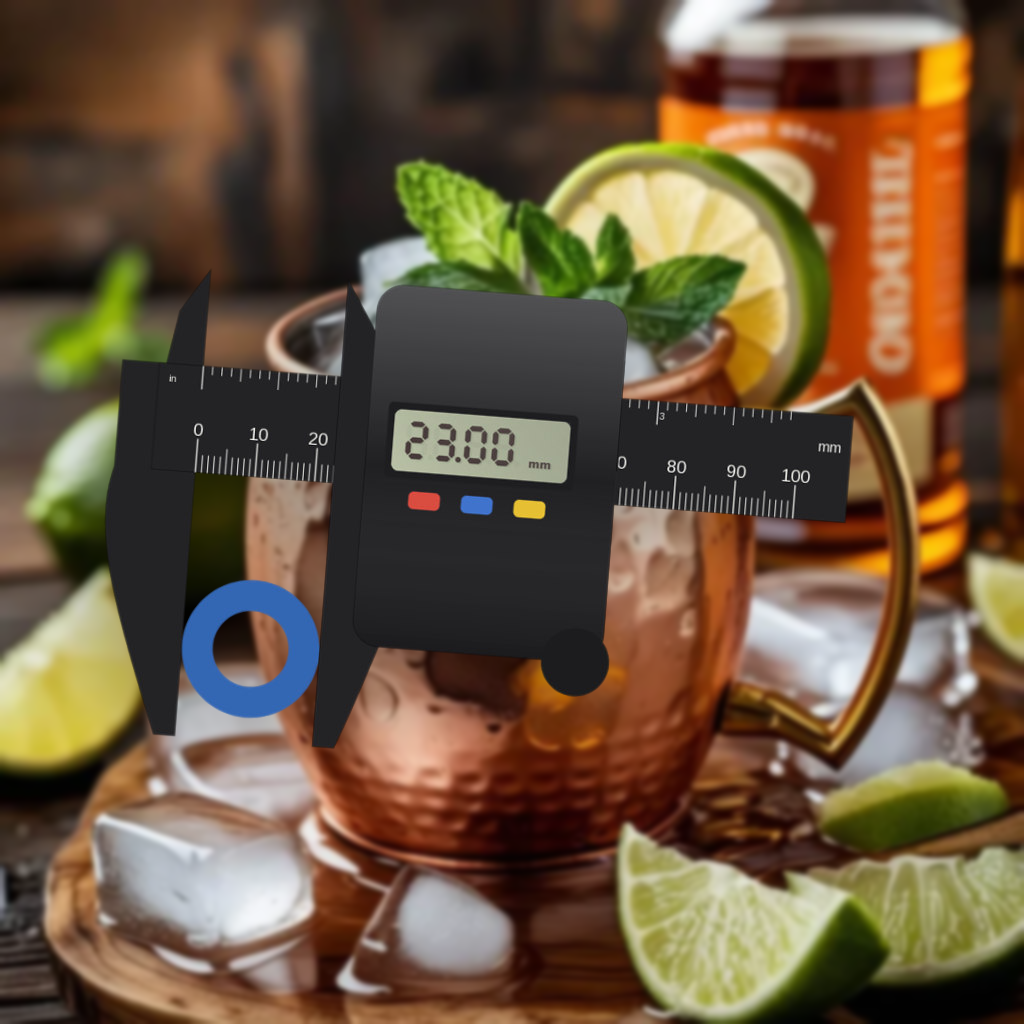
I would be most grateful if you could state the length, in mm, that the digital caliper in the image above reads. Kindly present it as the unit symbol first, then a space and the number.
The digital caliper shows mm 23.00
